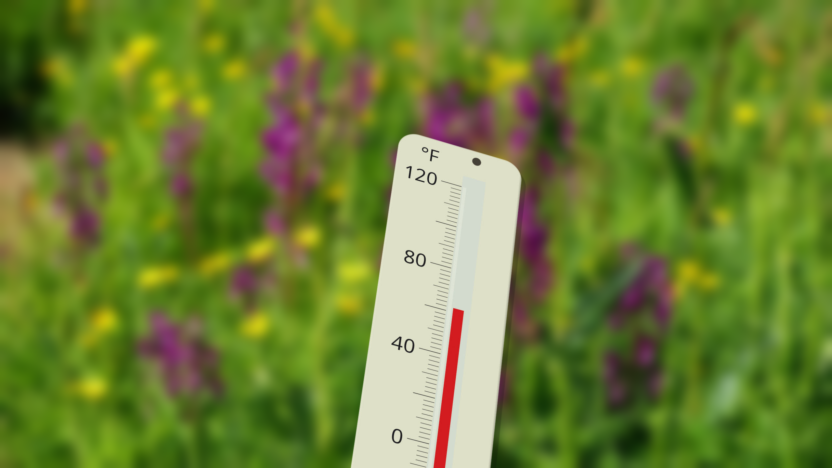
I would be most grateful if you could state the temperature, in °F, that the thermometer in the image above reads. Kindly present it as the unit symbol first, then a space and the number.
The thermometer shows °F 62
